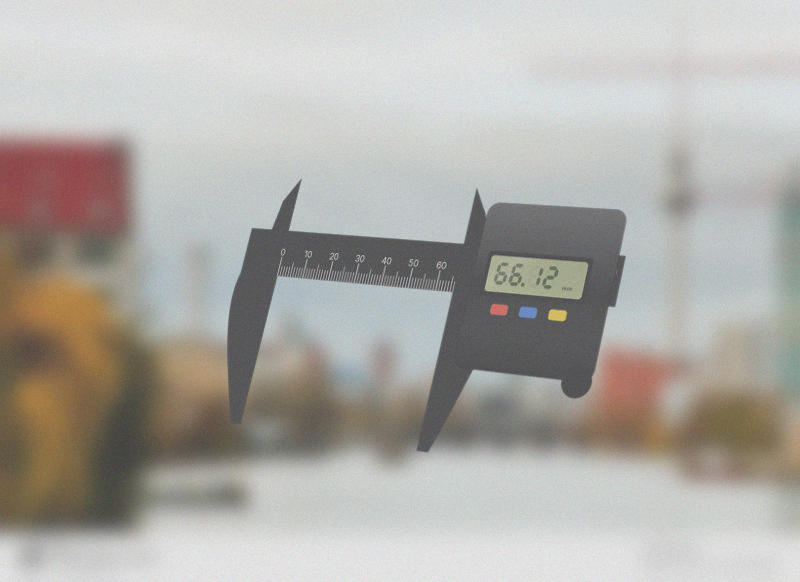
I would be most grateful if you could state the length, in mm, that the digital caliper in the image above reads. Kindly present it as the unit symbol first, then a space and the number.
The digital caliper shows mm 66.12
